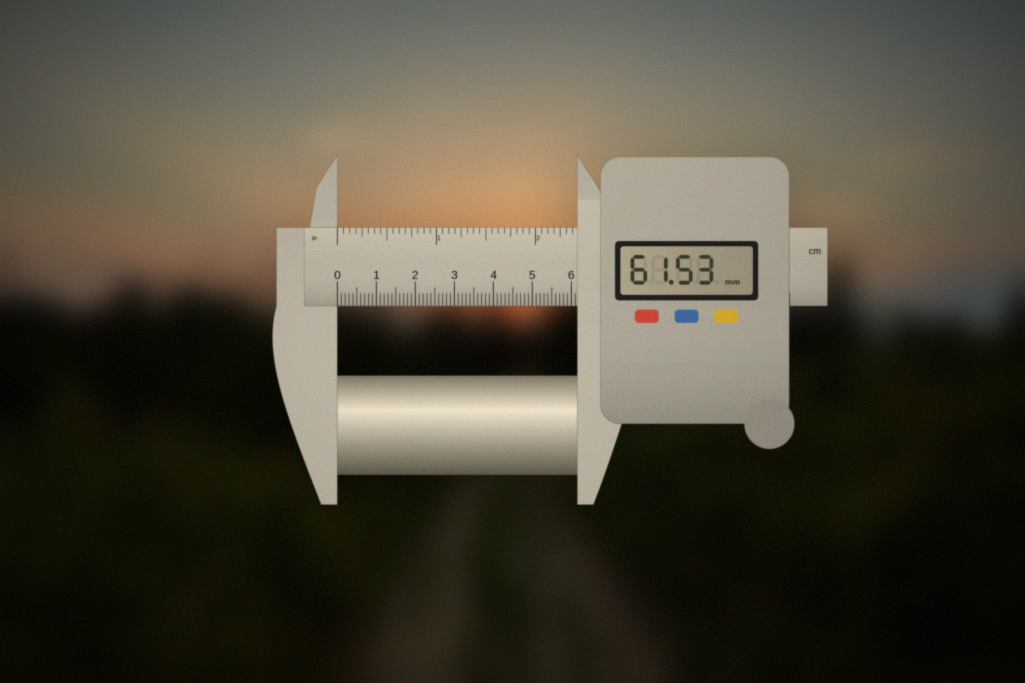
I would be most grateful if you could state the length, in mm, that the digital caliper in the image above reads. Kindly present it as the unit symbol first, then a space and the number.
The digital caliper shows mm 61.53
